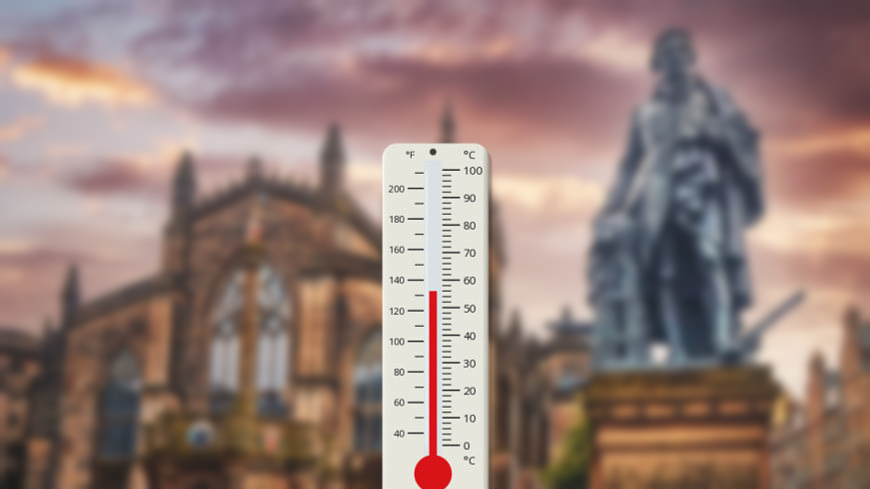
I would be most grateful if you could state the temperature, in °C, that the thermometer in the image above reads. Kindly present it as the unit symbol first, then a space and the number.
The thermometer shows °C 56
